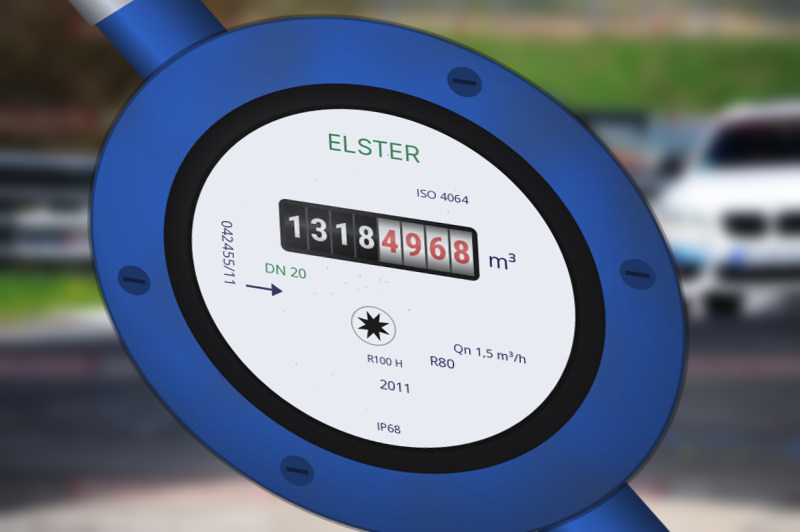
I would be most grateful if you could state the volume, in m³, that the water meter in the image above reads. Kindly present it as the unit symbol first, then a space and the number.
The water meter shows m³ 1318.4968
